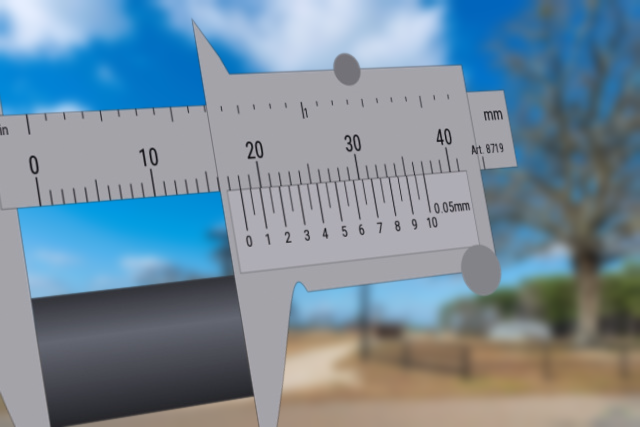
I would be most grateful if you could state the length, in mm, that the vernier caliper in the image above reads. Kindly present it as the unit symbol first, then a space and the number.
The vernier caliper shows mm 18.0
